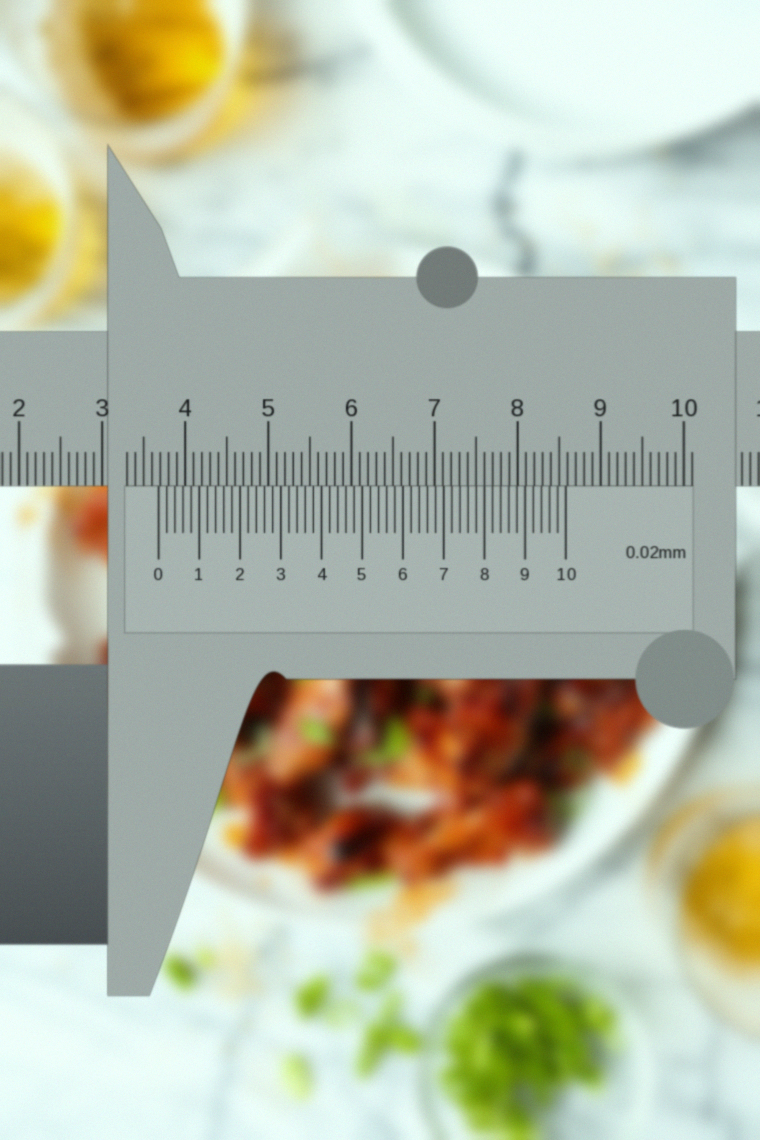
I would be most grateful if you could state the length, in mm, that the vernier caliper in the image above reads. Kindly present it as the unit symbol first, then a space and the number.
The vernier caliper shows mm 36.8
